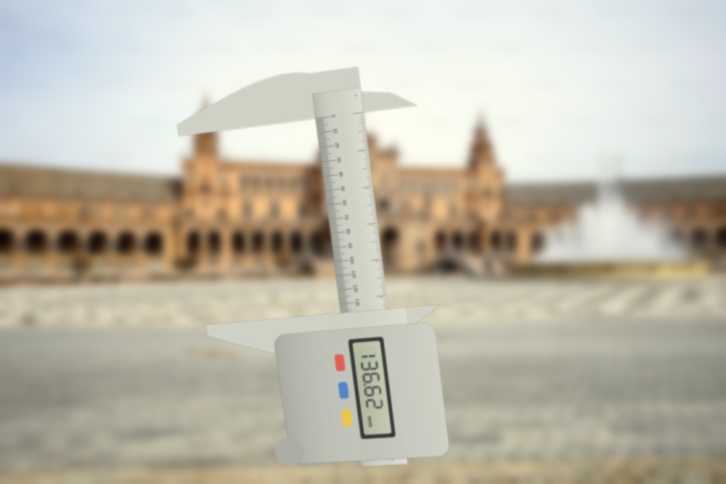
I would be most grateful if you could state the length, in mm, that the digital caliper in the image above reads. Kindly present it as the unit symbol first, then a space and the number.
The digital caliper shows mm 136.62
